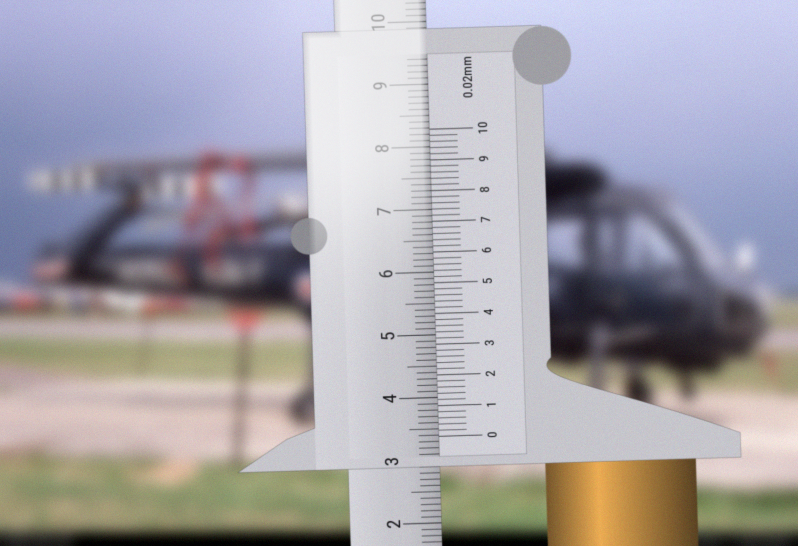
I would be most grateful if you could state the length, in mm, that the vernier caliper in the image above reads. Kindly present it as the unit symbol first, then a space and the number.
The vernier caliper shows mm 33.8
